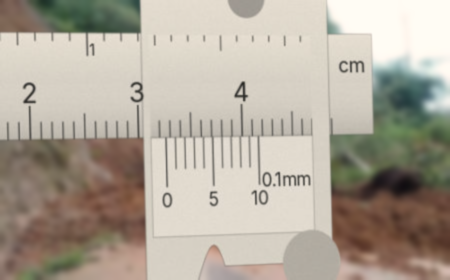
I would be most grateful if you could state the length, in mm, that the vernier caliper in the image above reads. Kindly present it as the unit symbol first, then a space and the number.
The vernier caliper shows mm 32.6
